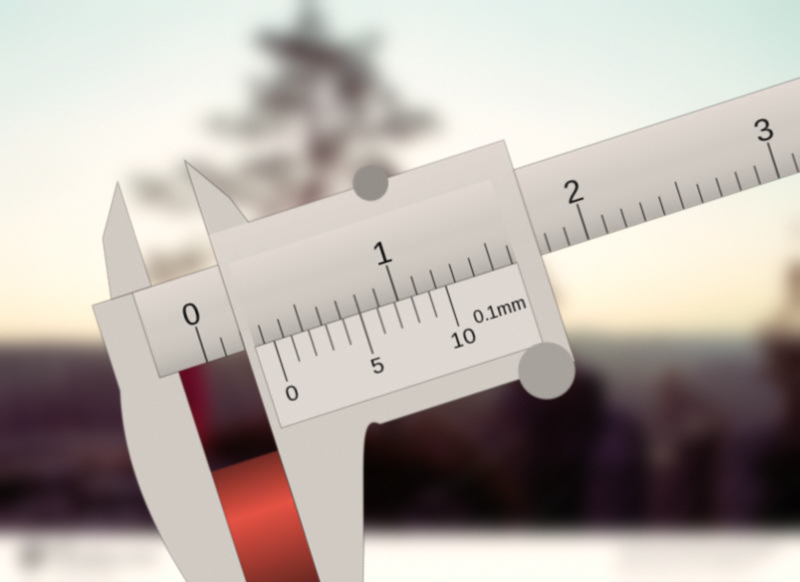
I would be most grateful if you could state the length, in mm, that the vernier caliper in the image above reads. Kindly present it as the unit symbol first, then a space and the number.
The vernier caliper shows mm 3.5
